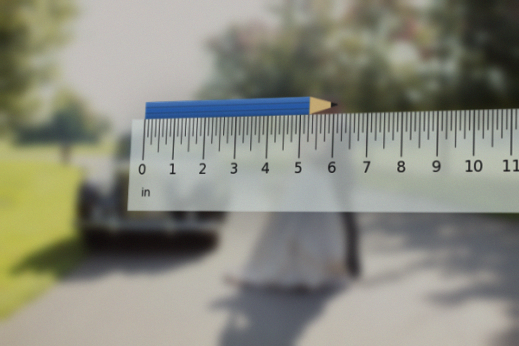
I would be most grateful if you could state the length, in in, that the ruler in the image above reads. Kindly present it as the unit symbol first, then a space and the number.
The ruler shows in 6.125
